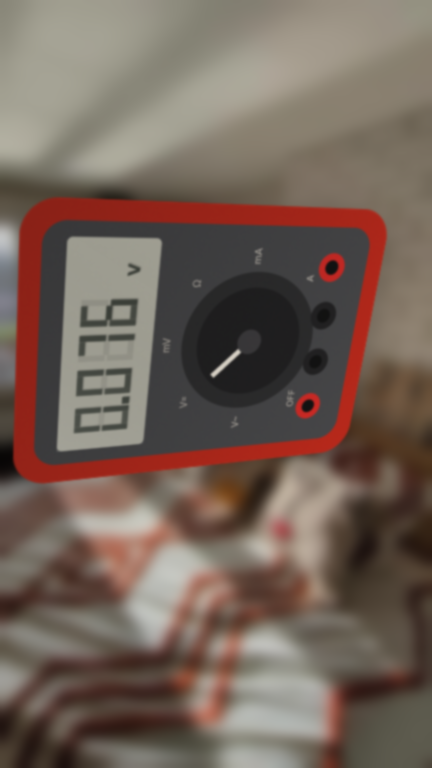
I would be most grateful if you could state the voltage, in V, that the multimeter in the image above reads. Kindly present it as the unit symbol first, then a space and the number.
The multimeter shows V 0.076
